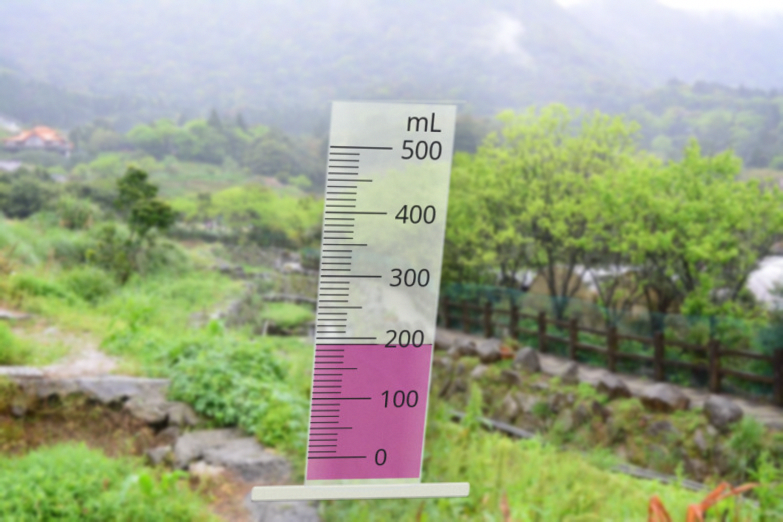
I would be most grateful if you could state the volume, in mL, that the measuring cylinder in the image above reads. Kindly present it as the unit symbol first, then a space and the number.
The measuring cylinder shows mL 190
